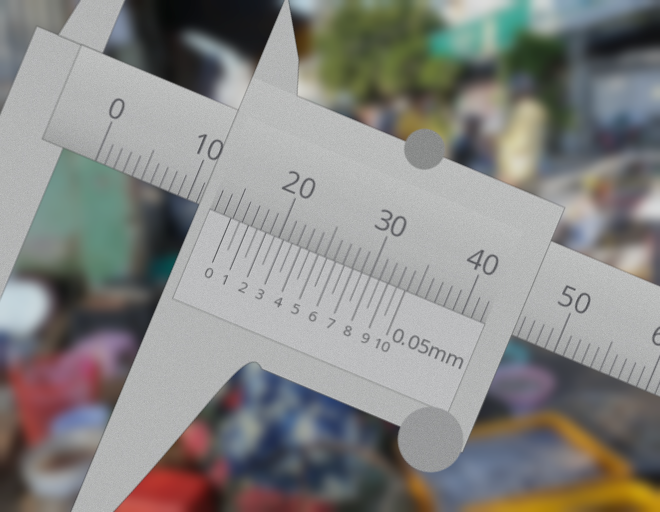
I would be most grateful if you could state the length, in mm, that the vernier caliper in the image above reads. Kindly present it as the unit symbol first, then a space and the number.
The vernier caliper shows mm 14.8
